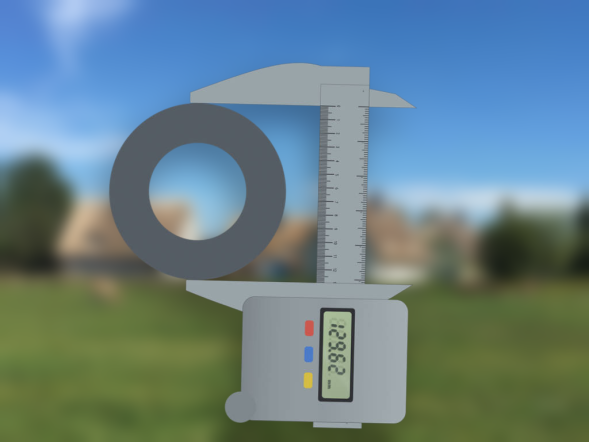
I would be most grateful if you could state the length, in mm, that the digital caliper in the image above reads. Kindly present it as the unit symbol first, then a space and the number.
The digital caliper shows mm 129.62
